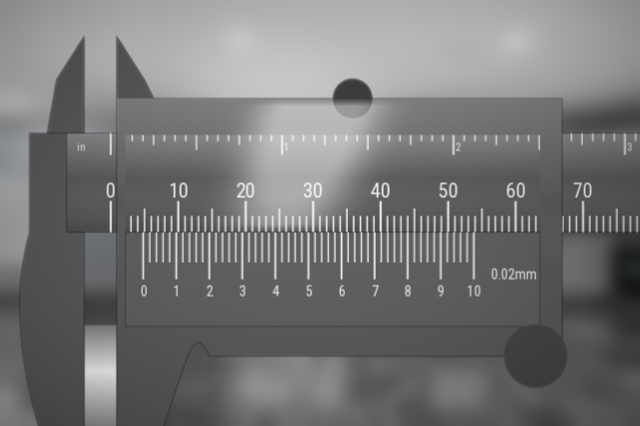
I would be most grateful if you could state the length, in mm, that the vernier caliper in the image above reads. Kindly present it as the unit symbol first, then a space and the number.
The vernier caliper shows mm 4.8
